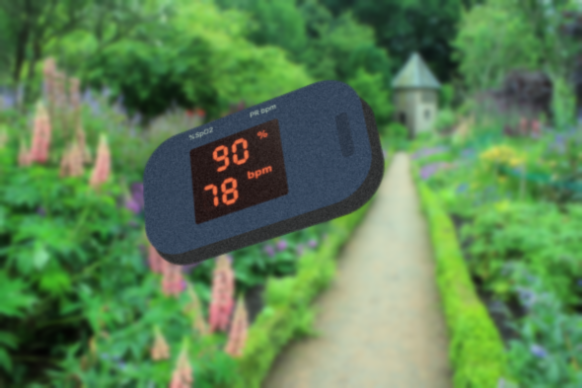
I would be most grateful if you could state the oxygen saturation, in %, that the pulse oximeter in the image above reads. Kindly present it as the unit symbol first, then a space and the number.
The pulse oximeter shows % 90
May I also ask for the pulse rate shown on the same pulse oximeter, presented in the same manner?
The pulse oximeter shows bpm 78
